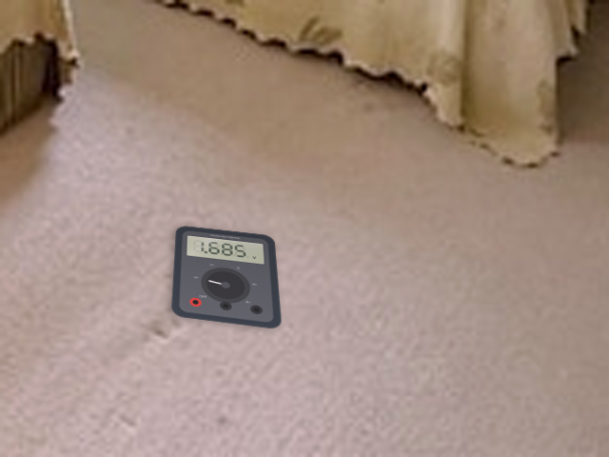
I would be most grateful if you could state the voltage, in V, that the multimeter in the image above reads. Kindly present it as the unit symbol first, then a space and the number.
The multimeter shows V 1.685
